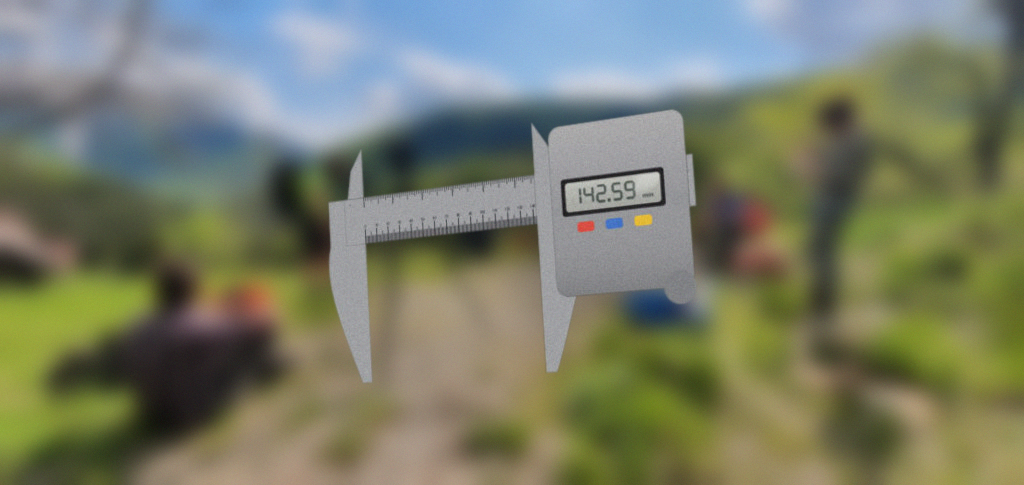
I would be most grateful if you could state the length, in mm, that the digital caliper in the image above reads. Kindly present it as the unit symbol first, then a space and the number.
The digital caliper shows mm 142.59
